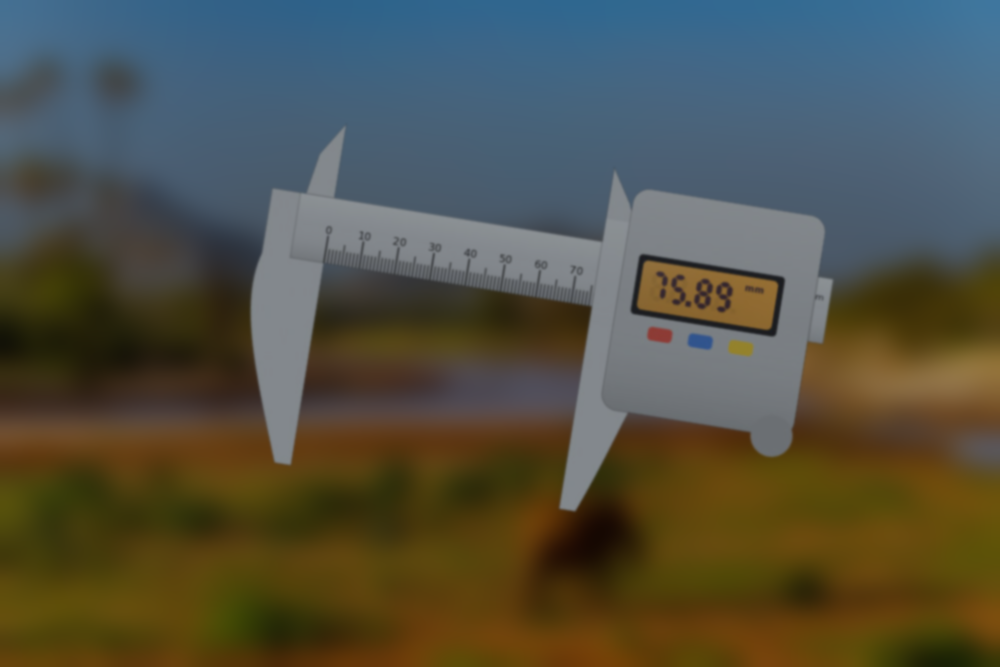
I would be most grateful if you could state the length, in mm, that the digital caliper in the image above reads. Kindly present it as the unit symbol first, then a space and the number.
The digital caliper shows mm 75.89
